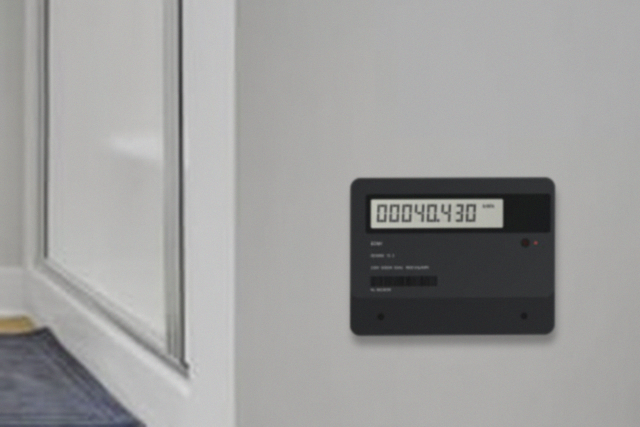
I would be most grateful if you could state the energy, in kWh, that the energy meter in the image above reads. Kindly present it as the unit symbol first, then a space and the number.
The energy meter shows kWh 40.430
